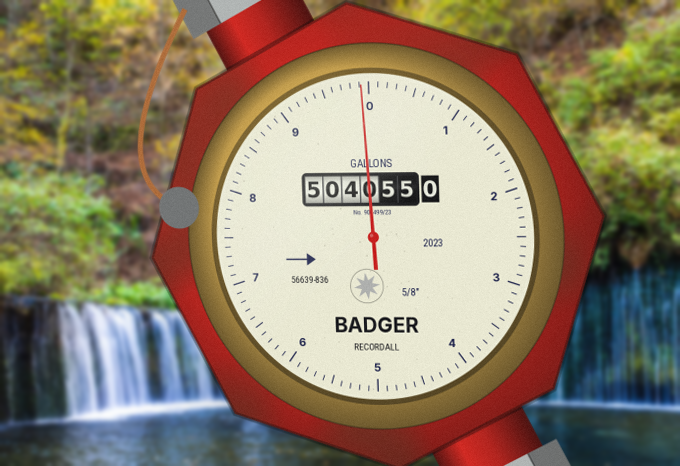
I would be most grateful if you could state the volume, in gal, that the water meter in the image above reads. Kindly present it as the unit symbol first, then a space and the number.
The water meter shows gal 5040549.9
